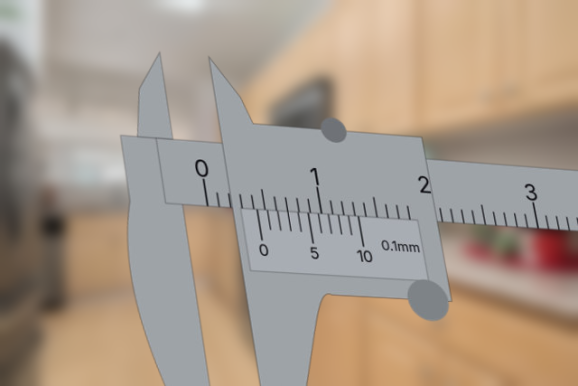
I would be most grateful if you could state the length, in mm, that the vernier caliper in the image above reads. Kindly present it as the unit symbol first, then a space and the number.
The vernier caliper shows mm 4.3
